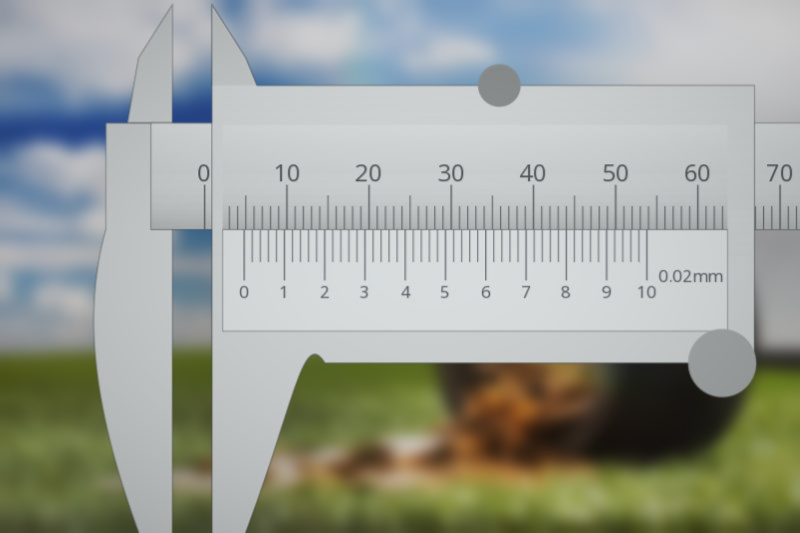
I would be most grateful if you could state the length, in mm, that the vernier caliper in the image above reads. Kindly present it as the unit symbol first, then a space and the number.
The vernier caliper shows mm 4.8
